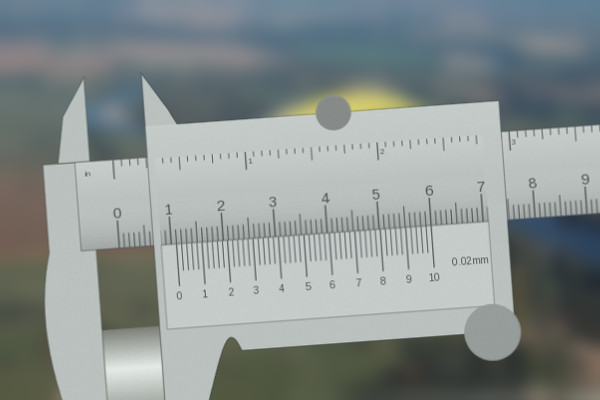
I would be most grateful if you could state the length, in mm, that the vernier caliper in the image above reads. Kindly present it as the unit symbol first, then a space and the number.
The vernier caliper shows mm 11.0
